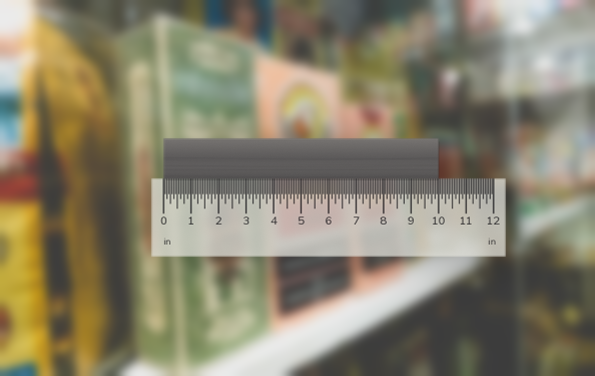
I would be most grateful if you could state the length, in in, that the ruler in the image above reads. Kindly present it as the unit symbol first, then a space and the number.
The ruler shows in 10
